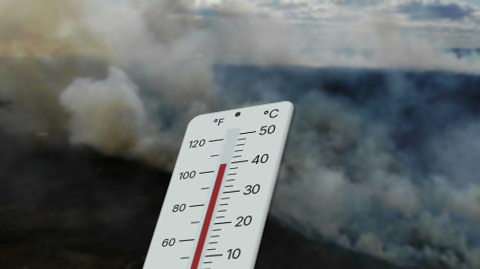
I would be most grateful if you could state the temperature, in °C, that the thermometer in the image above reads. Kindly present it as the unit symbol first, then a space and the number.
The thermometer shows °C 40
